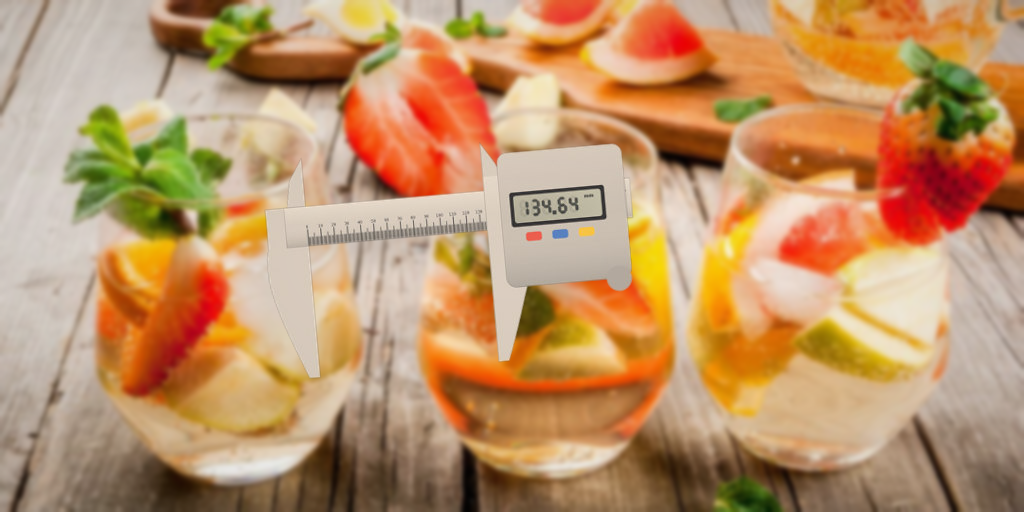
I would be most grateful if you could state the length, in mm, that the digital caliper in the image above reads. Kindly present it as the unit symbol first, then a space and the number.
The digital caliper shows mm 134.64
